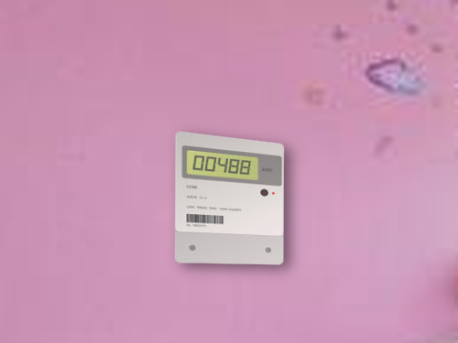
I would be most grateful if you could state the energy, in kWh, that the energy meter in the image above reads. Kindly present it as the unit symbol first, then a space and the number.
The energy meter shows kWh 488
